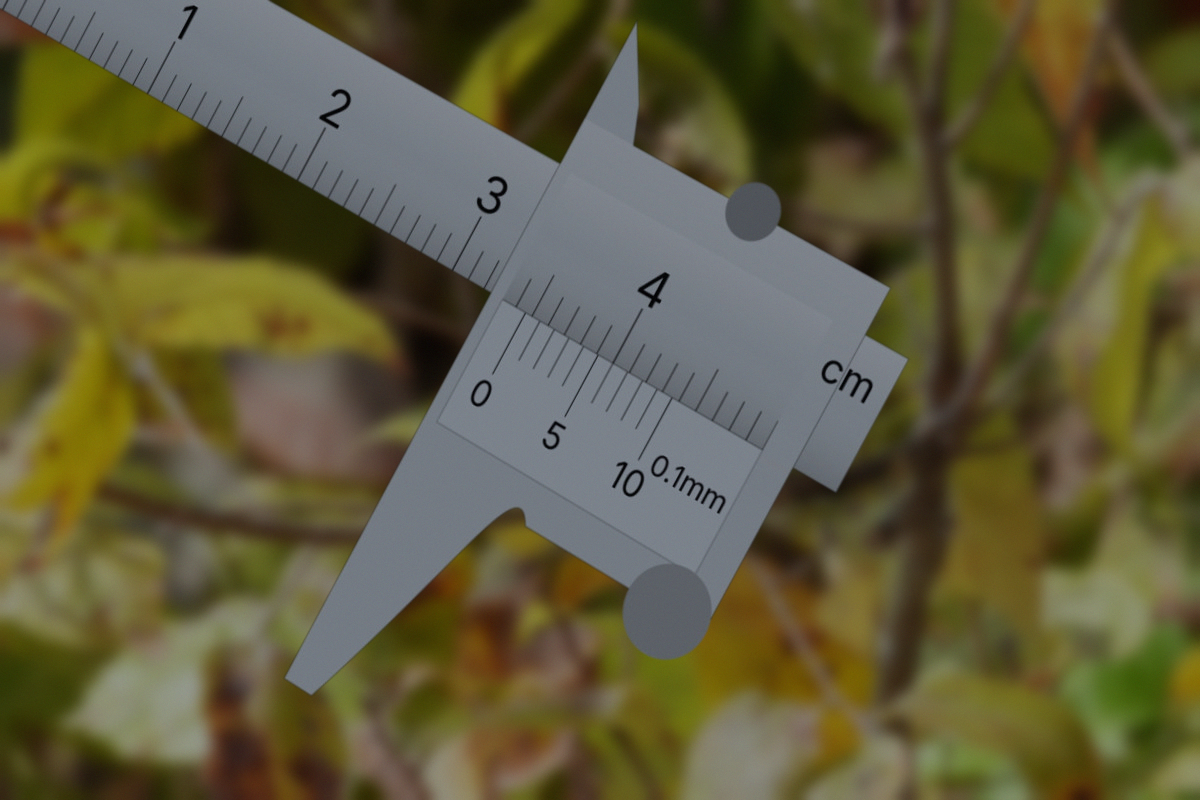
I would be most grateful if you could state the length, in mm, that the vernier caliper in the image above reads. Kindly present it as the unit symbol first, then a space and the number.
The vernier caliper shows mm 34.6
